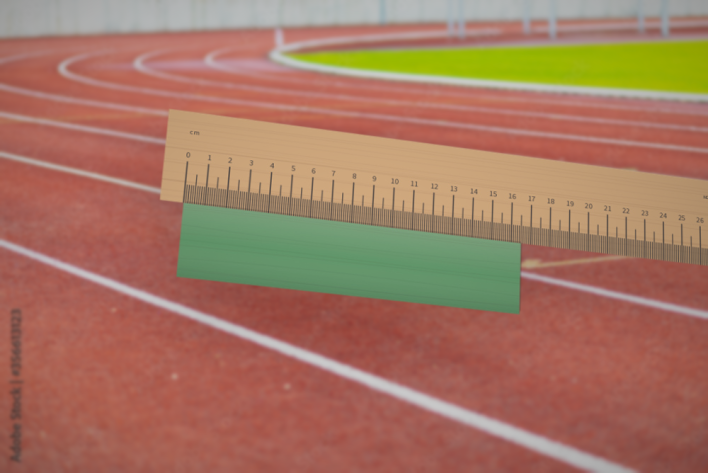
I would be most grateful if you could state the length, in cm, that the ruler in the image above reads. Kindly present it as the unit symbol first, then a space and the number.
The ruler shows cm 16.5
